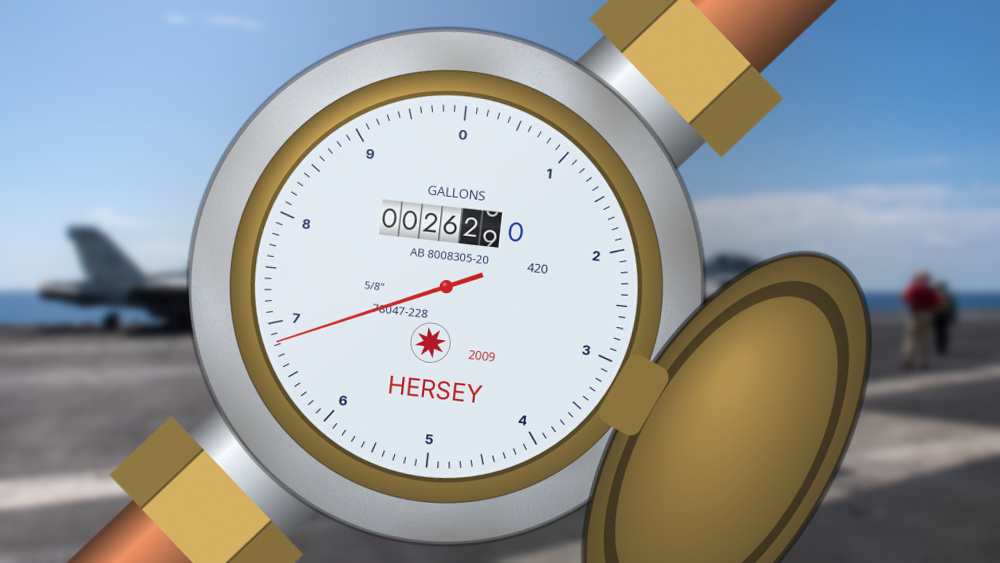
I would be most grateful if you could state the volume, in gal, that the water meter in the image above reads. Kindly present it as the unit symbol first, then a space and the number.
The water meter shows gal 26286.8
